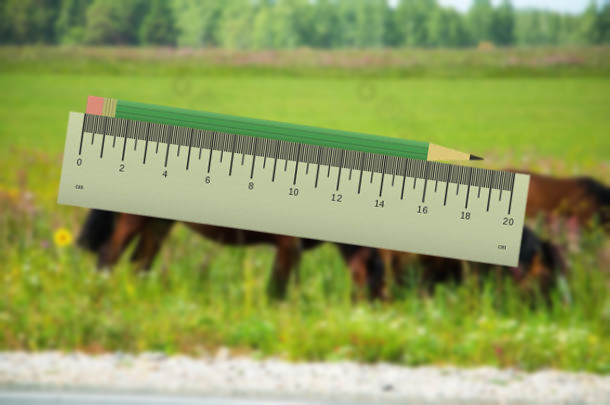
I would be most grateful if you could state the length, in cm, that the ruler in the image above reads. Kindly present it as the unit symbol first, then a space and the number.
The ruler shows cm 18.5
